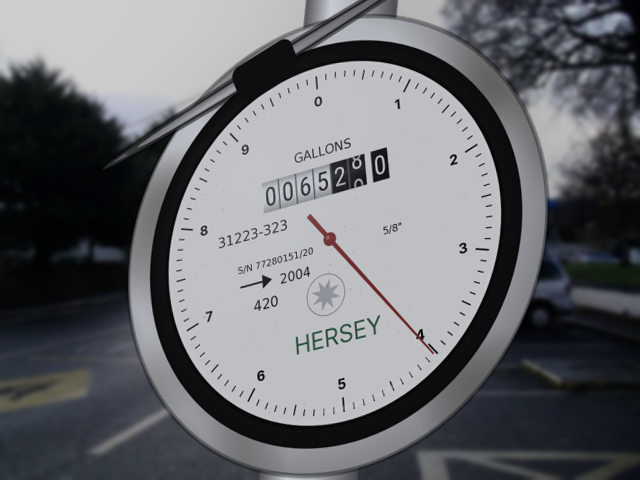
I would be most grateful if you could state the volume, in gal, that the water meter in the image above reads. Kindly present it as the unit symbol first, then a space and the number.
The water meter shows gal 65284.0
